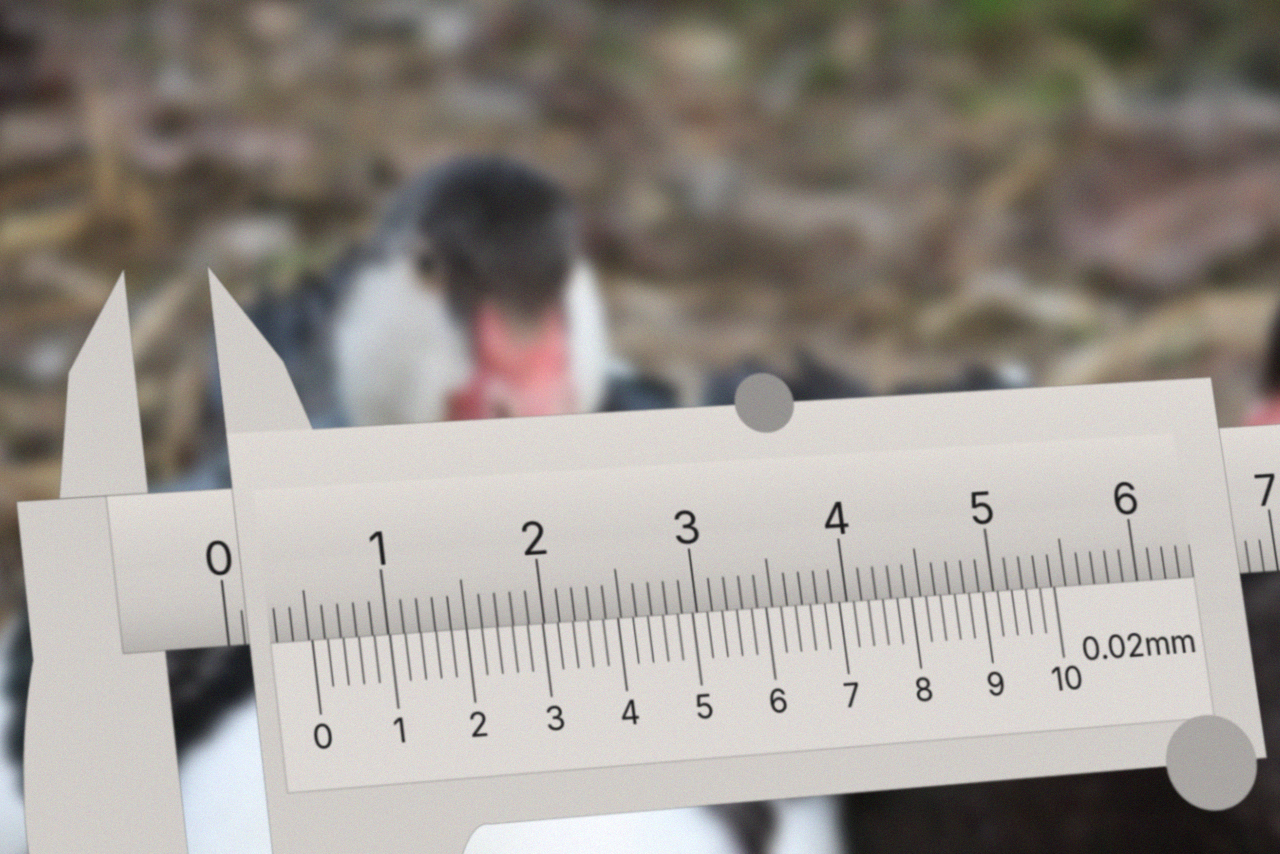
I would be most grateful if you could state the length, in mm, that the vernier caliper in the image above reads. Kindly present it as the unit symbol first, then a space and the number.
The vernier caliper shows mm 5.2
